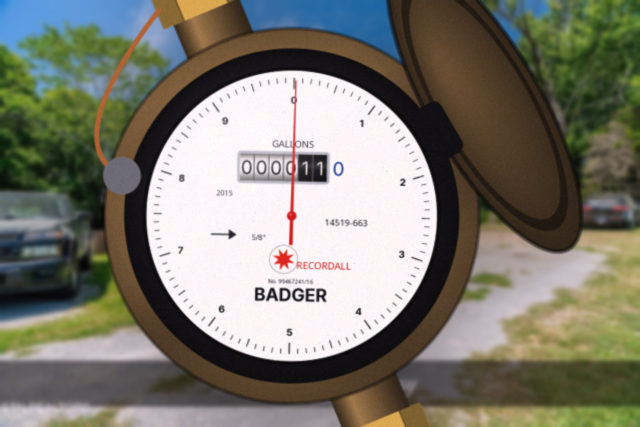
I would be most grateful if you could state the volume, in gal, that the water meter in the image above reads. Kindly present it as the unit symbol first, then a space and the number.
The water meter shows gal 110.0
